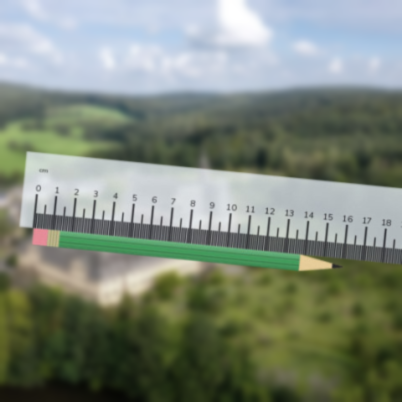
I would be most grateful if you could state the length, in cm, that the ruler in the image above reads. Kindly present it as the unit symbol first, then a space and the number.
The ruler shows cm 16
